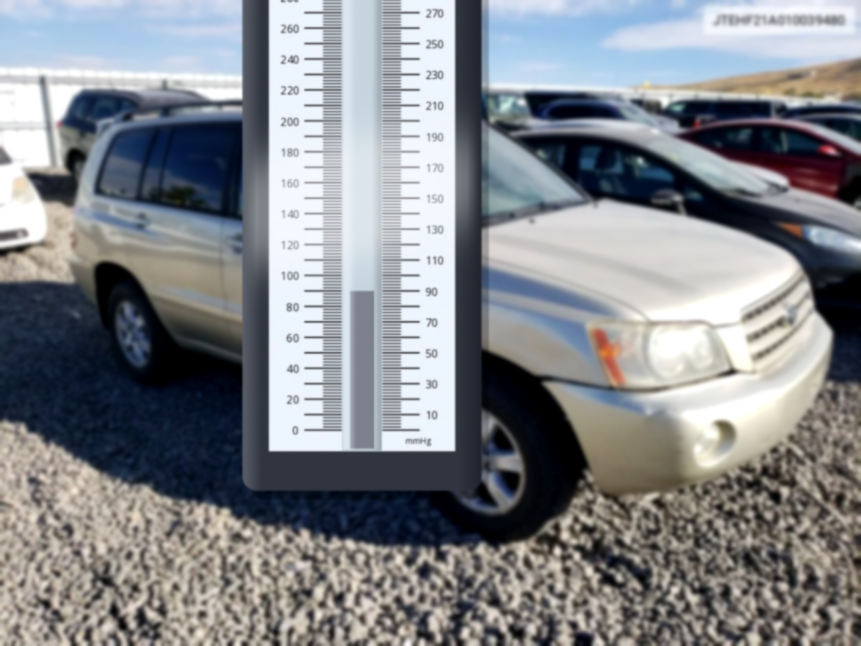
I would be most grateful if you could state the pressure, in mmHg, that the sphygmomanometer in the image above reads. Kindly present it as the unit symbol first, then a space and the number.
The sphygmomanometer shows mmHg 90
